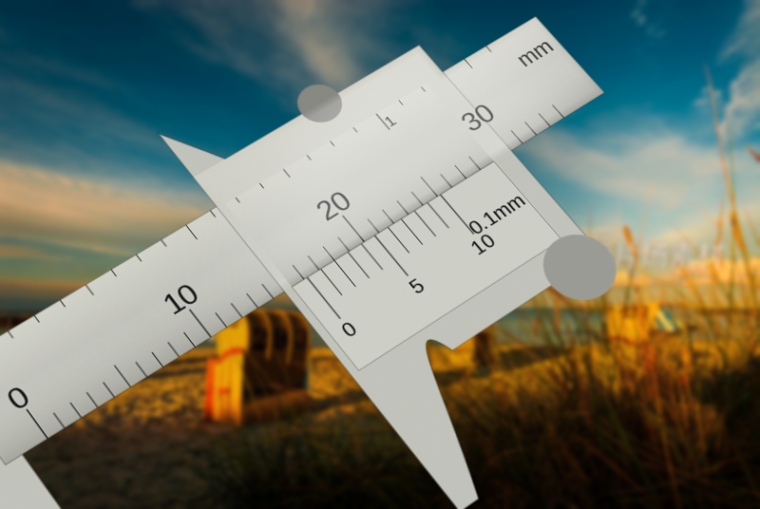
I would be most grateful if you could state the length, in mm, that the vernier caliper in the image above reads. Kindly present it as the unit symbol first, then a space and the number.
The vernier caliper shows mm 16.2
